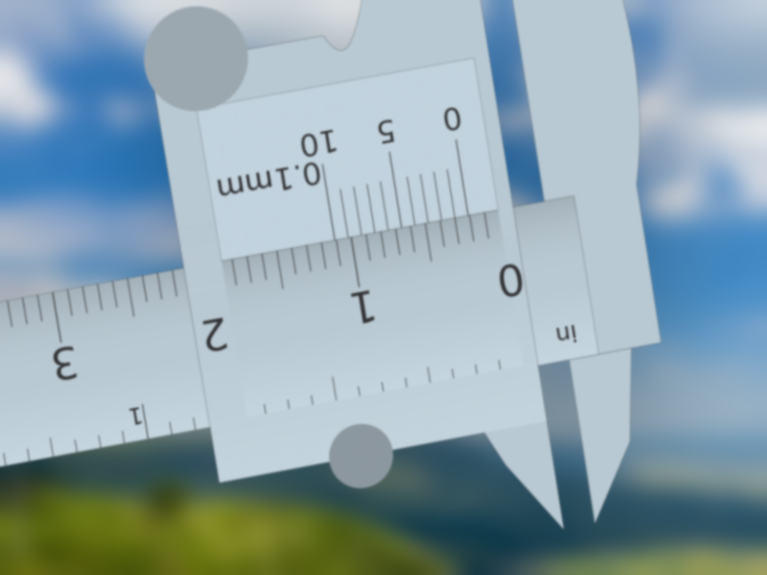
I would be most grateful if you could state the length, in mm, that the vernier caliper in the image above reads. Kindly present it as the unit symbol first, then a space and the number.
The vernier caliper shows mm 2.1
